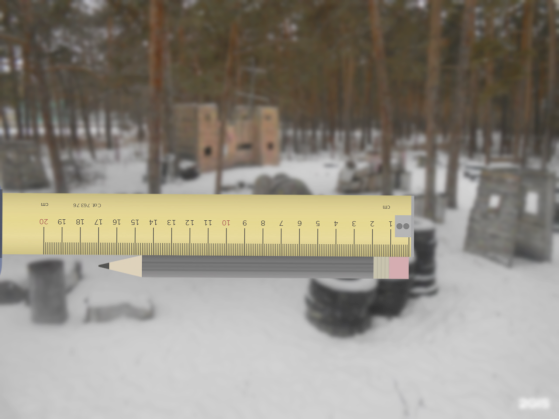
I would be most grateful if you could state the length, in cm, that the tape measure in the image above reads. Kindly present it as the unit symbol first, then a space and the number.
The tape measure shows cm 17
